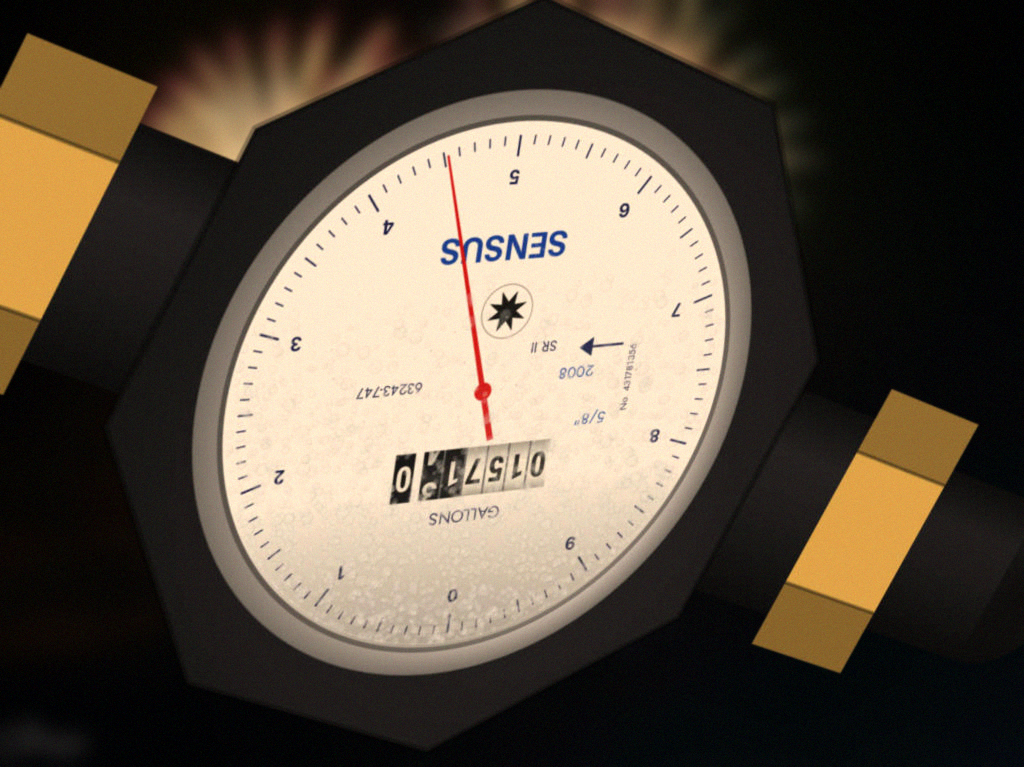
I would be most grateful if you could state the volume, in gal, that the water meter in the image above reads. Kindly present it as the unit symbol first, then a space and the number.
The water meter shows gal 157134.5
